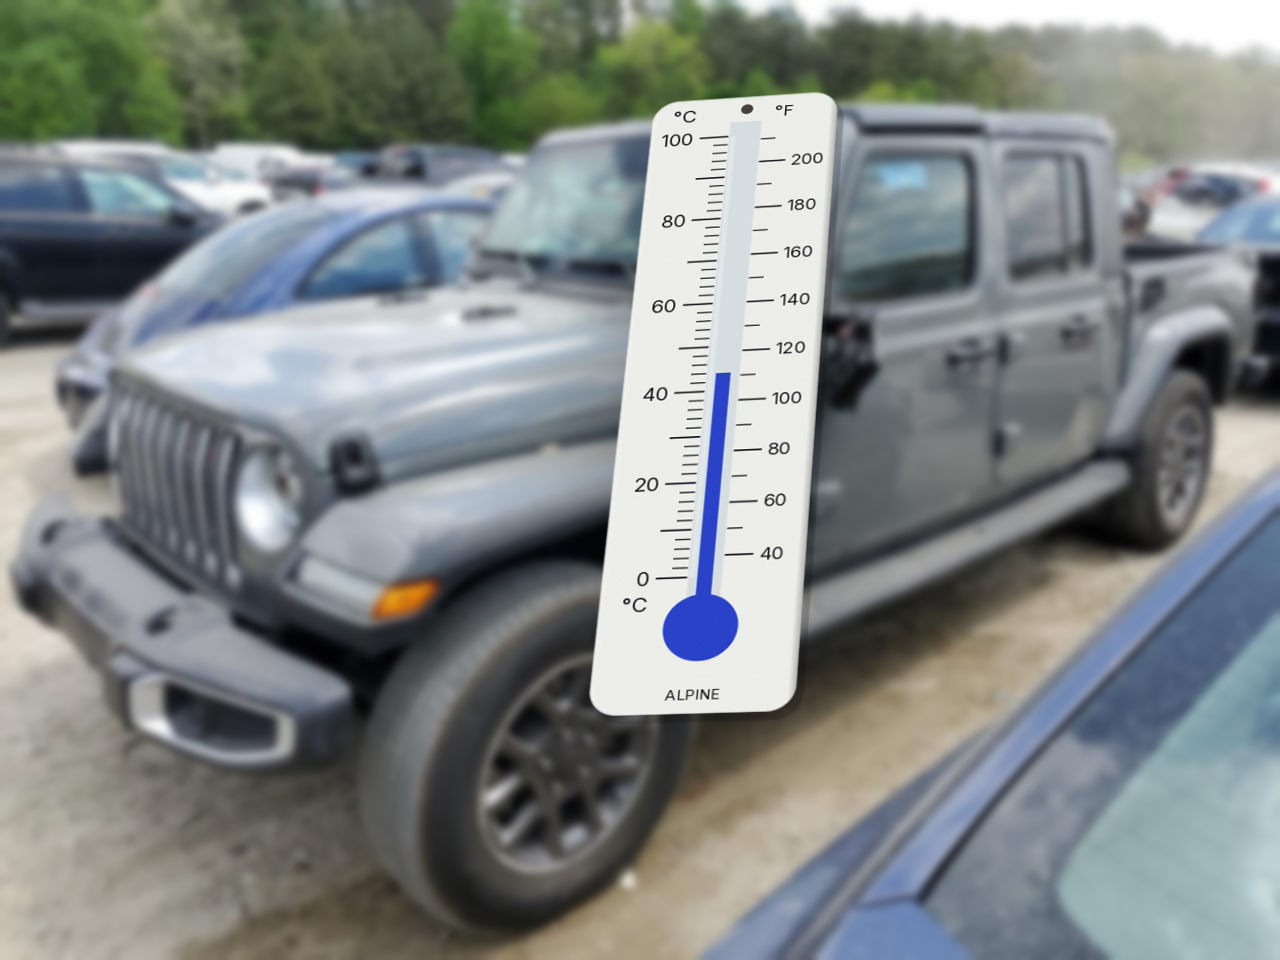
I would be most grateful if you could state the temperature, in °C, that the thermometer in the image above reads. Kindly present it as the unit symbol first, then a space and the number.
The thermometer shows °C 44
